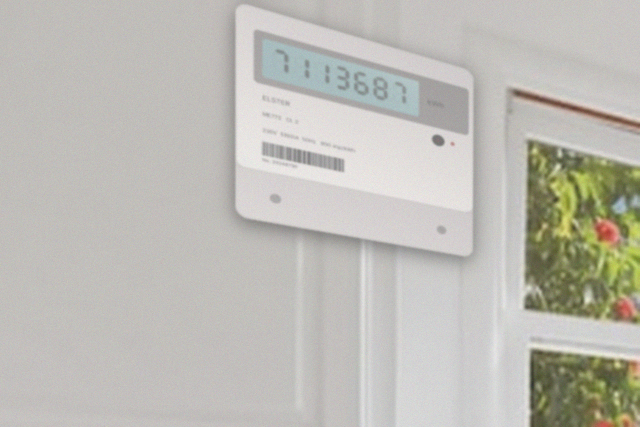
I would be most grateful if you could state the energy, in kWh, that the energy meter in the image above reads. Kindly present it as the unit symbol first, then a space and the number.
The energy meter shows kWh 7113687
